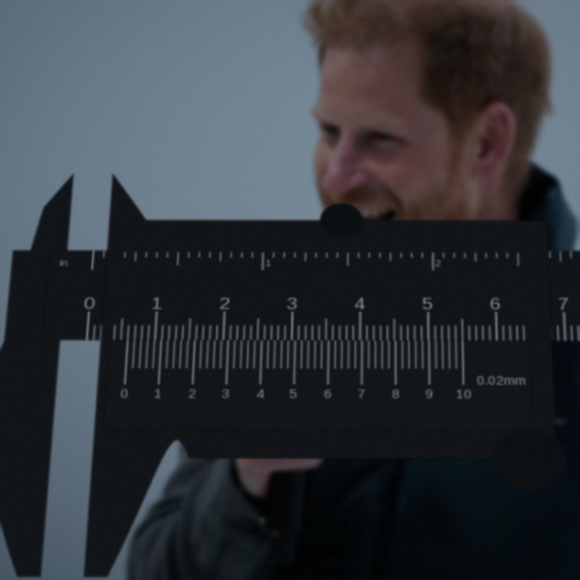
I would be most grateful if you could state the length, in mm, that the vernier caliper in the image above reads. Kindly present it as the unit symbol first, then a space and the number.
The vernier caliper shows mm 6.0
